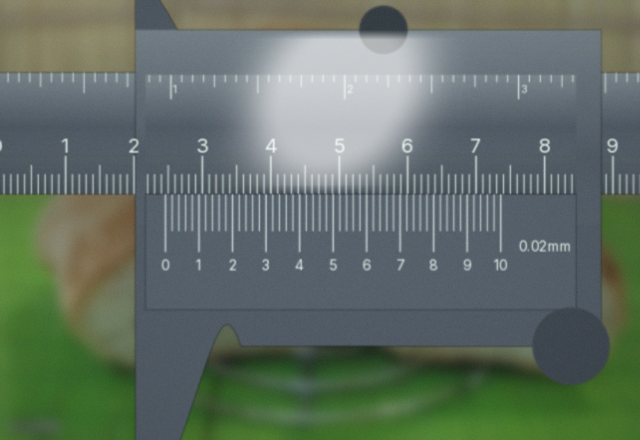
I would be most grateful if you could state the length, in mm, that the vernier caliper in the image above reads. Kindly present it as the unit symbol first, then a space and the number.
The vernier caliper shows mm 24.6
